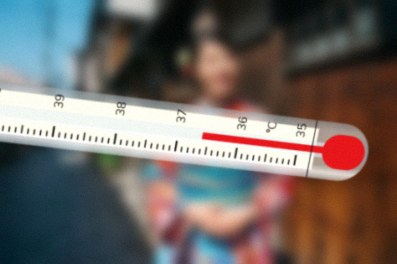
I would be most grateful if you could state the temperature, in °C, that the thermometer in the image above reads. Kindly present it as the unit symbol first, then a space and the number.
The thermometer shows °C 36.6
